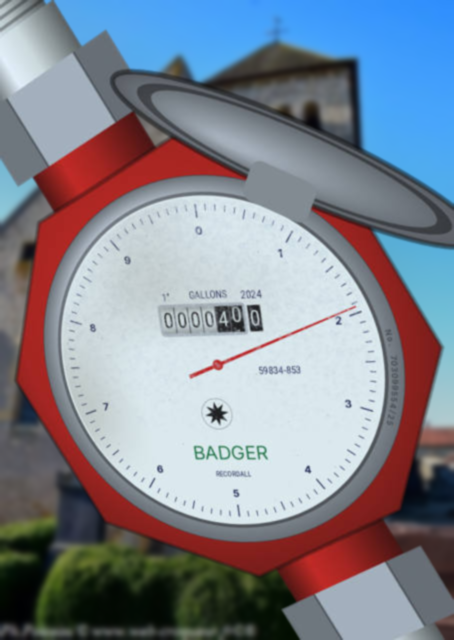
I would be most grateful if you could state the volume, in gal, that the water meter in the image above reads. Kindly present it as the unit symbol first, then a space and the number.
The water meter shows gal 401.9
